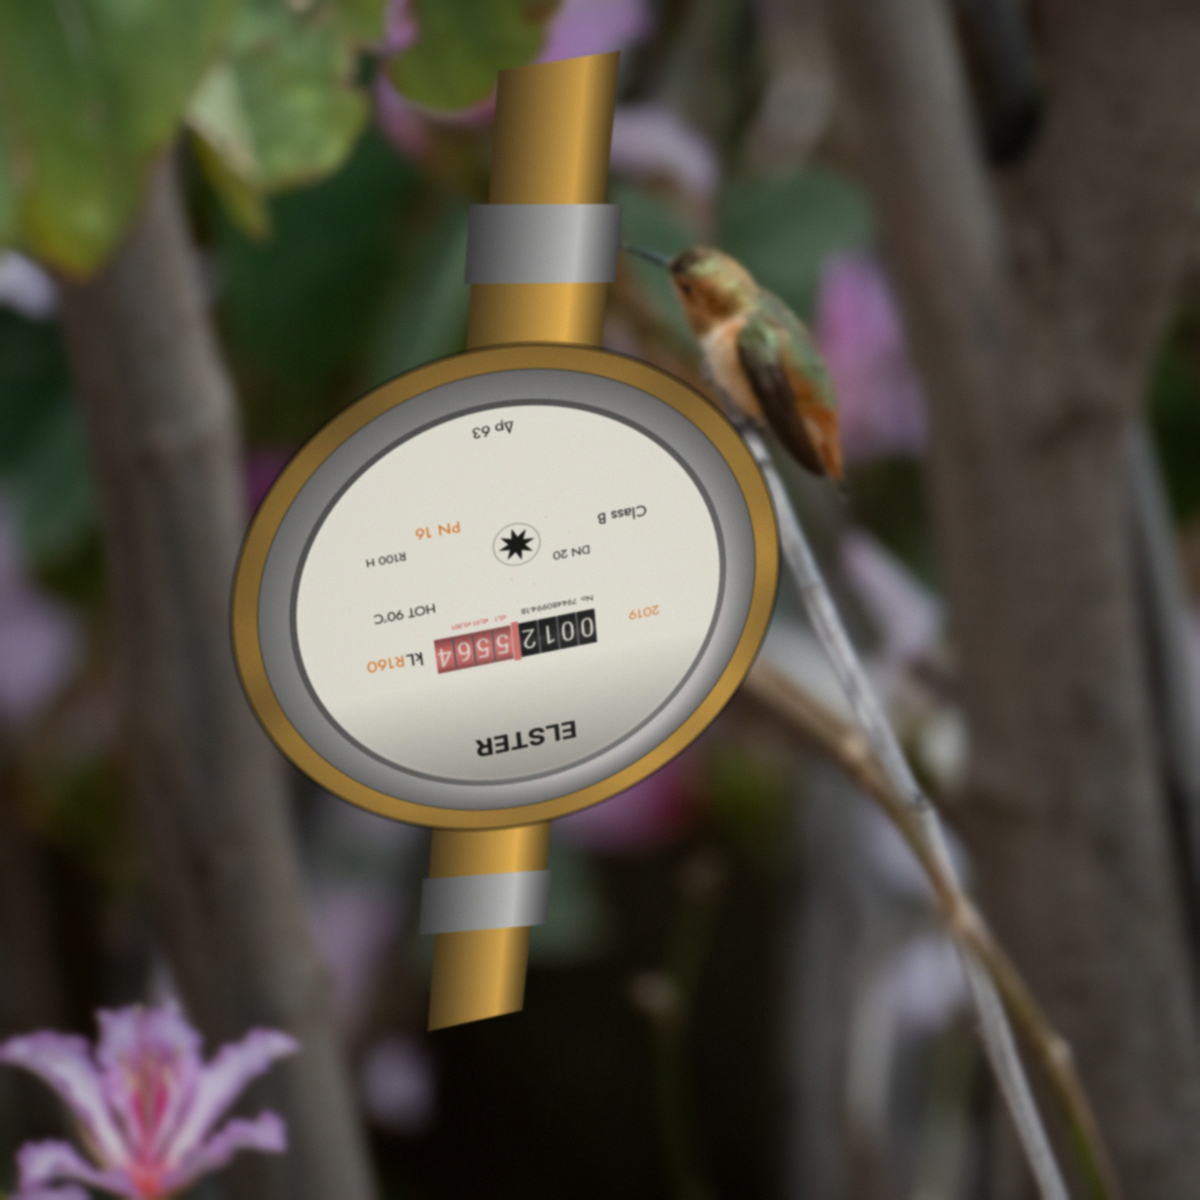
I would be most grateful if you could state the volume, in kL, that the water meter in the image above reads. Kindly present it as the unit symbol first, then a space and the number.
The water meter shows kL 12.5564
